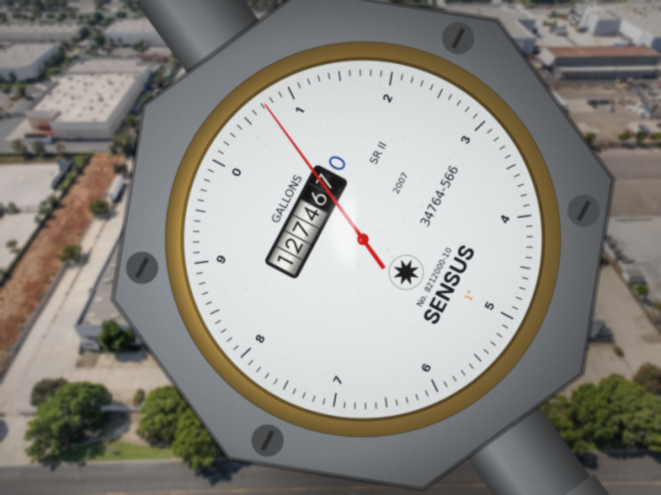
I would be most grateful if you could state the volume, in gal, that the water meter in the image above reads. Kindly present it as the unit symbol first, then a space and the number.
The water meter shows gal 1274670.7
